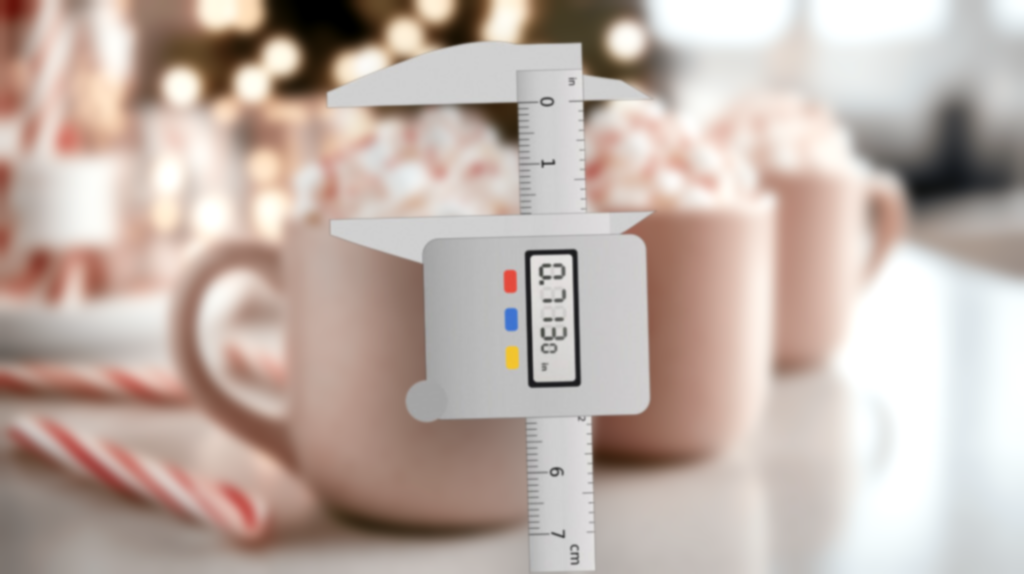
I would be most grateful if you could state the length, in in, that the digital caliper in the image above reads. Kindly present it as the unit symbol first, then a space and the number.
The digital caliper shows in 0.7130
